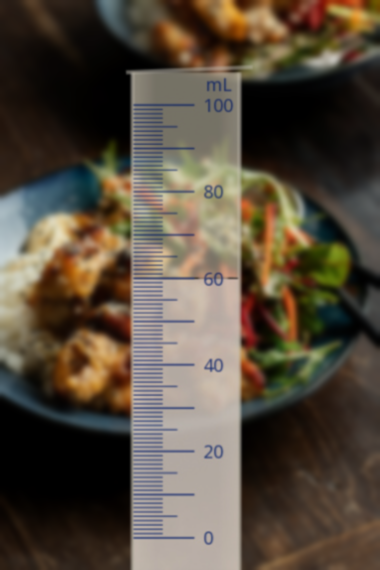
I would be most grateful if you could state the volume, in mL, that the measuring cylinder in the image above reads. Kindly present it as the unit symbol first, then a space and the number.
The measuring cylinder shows mL 60
